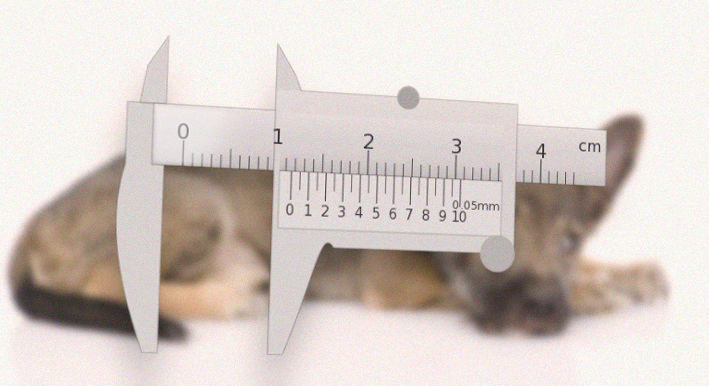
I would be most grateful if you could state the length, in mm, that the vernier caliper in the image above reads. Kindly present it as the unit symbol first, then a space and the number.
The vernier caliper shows mm 11.6
